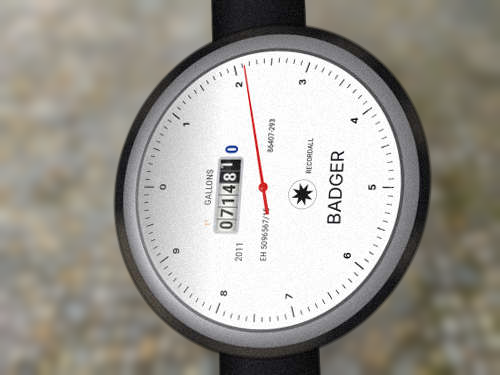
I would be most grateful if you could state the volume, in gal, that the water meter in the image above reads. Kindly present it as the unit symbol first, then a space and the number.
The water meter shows gal 714812.1
